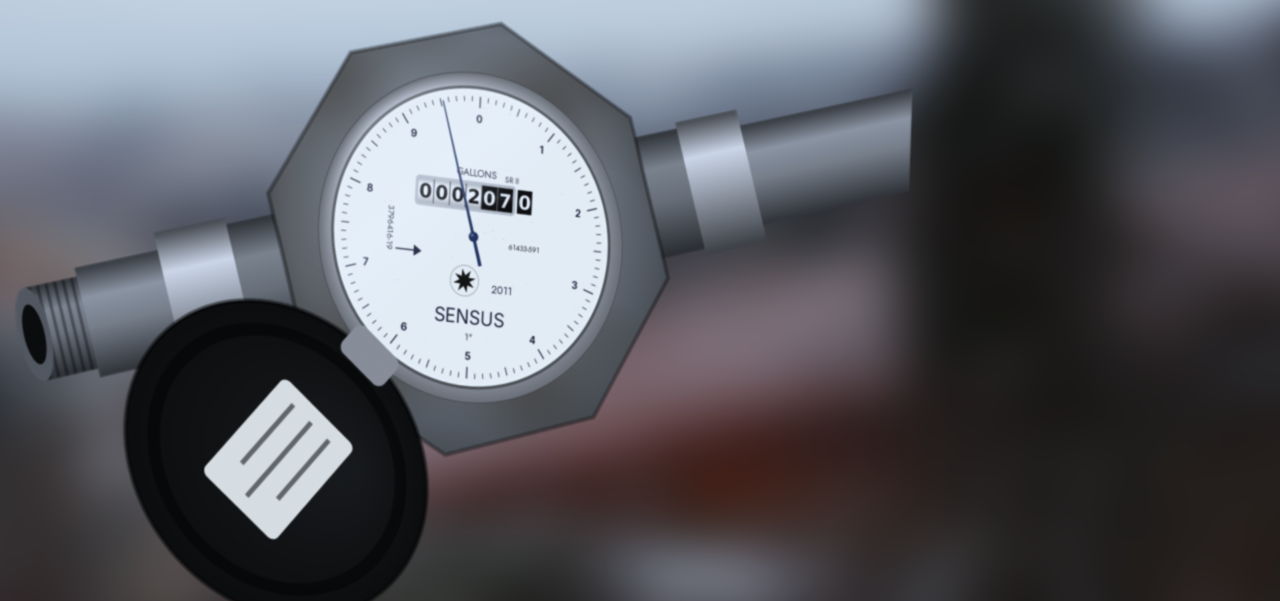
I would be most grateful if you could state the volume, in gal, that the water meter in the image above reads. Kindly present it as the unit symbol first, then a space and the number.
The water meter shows gal 2069.5
